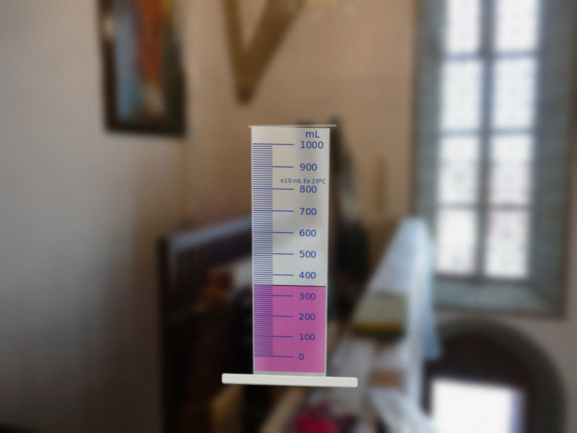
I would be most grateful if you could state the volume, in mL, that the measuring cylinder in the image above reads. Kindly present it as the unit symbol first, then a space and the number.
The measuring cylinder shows mL 350
